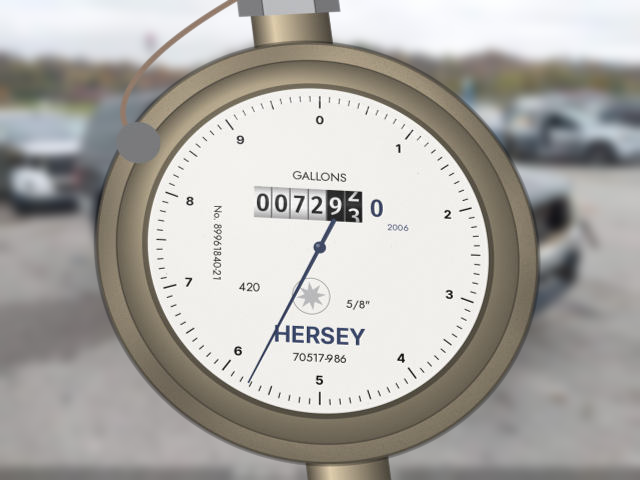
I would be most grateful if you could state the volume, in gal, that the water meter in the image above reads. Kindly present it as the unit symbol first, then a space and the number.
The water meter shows gal 72925.7
